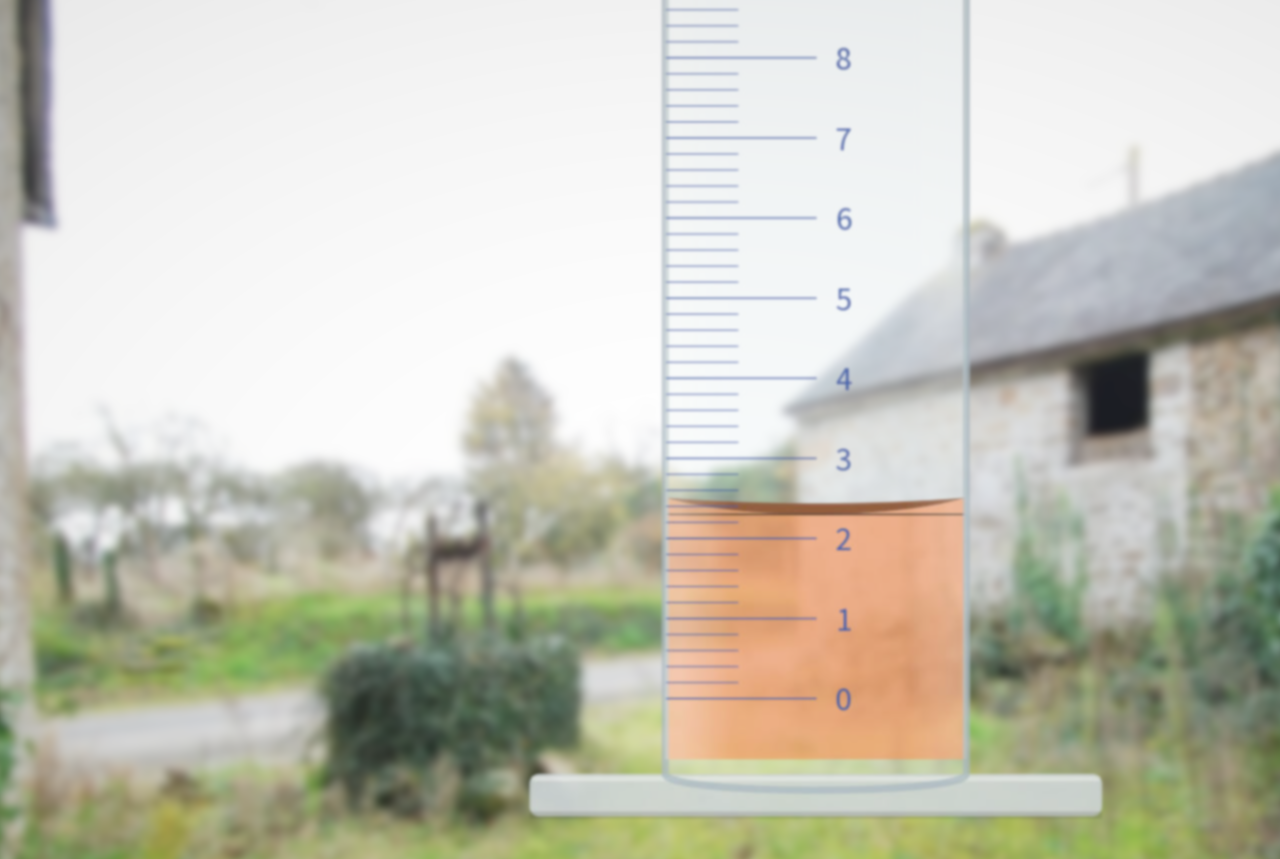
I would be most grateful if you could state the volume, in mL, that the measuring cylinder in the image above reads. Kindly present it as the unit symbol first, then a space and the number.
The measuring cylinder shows mL 2.3
